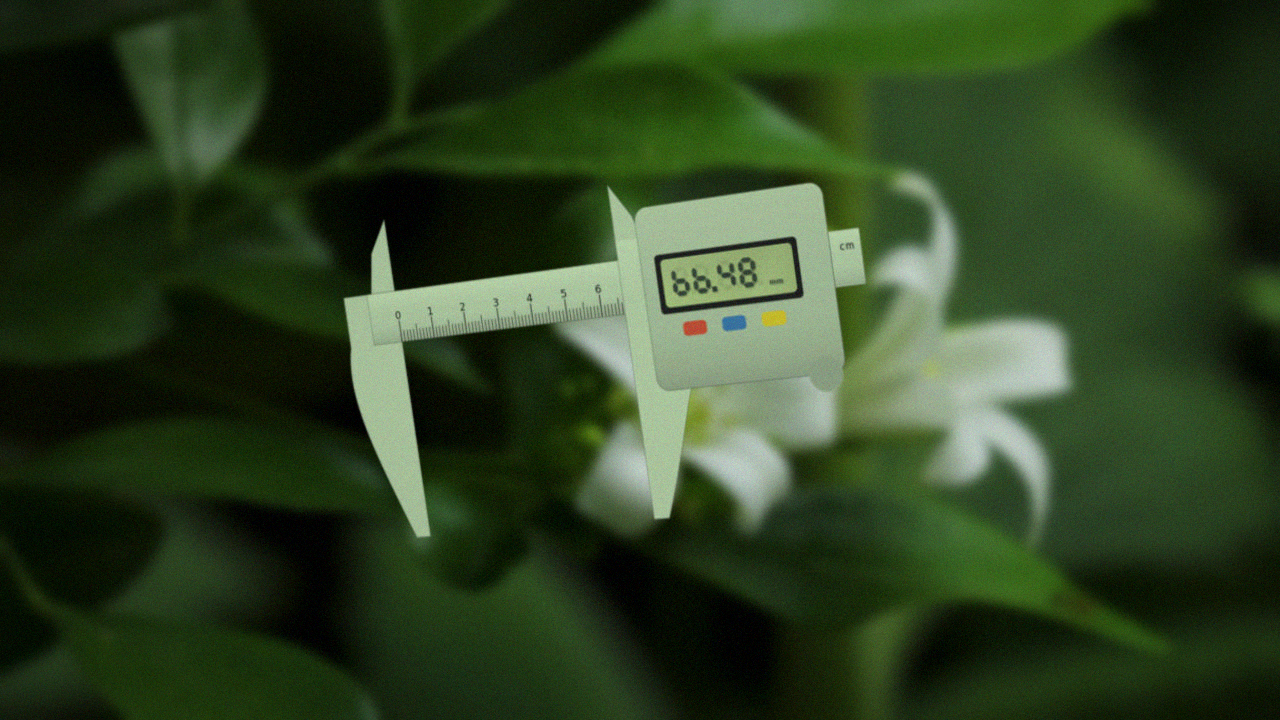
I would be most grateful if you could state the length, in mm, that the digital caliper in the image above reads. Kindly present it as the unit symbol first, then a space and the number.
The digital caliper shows mm 66.48
